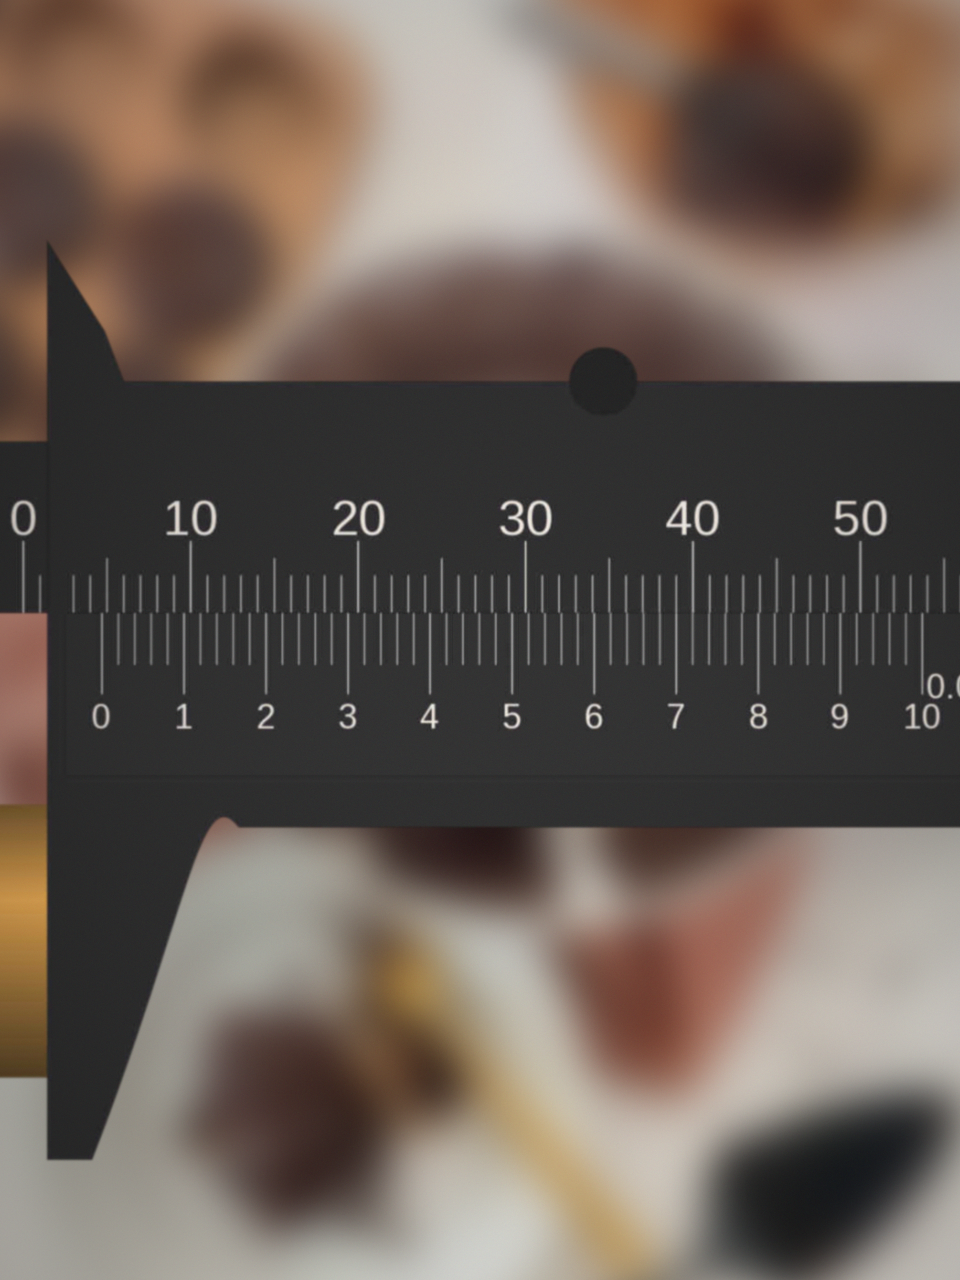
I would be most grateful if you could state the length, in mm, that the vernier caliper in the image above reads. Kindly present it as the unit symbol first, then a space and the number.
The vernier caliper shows mm 4.7
